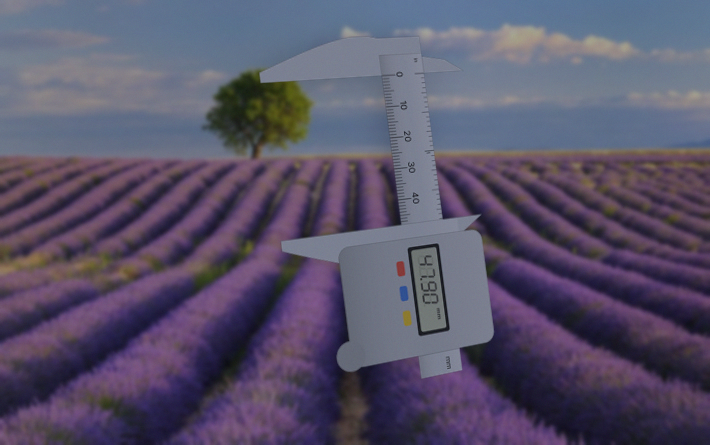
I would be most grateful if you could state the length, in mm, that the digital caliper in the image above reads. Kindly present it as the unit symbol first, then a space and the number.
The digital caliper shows mm 47.90
